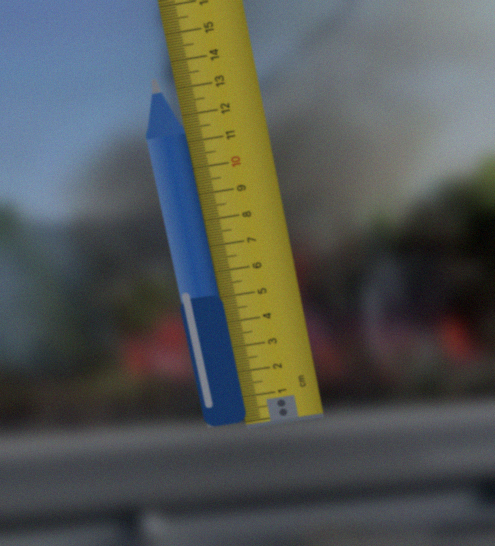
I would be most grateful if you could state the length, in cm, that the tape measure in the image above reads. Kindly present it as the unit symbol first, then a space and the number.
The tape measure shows cm 13.5
